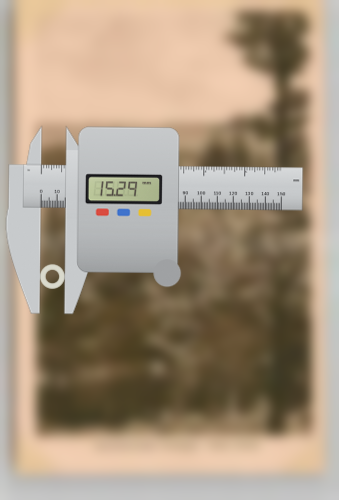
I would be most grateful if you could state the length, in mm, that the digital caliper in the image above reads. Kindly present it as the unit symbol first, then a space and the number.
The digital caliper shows mm 15.29
